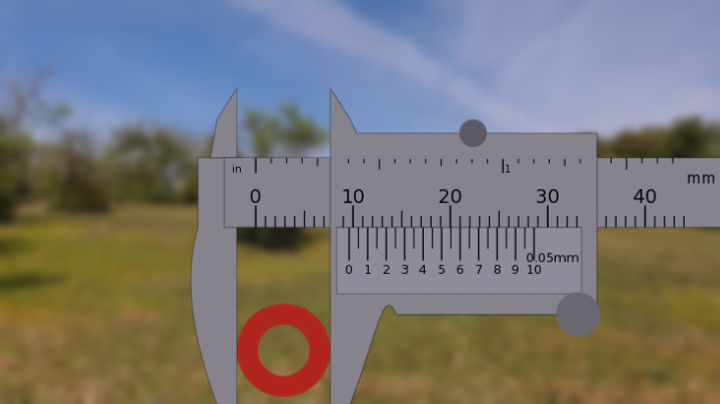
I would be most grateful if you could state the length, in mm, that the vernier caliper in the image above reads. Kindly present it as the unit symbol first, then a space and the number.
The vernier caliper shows mm 9.6
